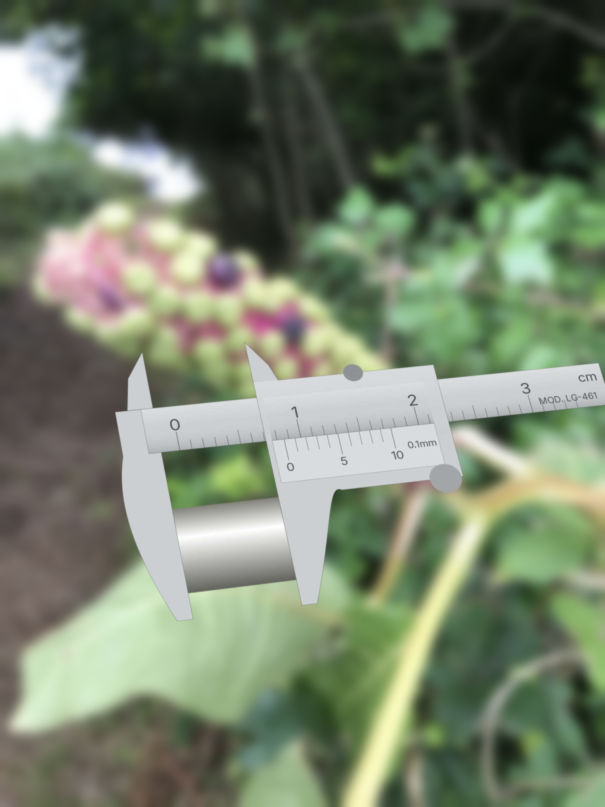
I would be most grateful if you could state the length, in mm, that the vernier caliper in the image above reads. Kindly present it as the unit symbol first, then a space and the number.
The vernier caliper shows mm 8.6
